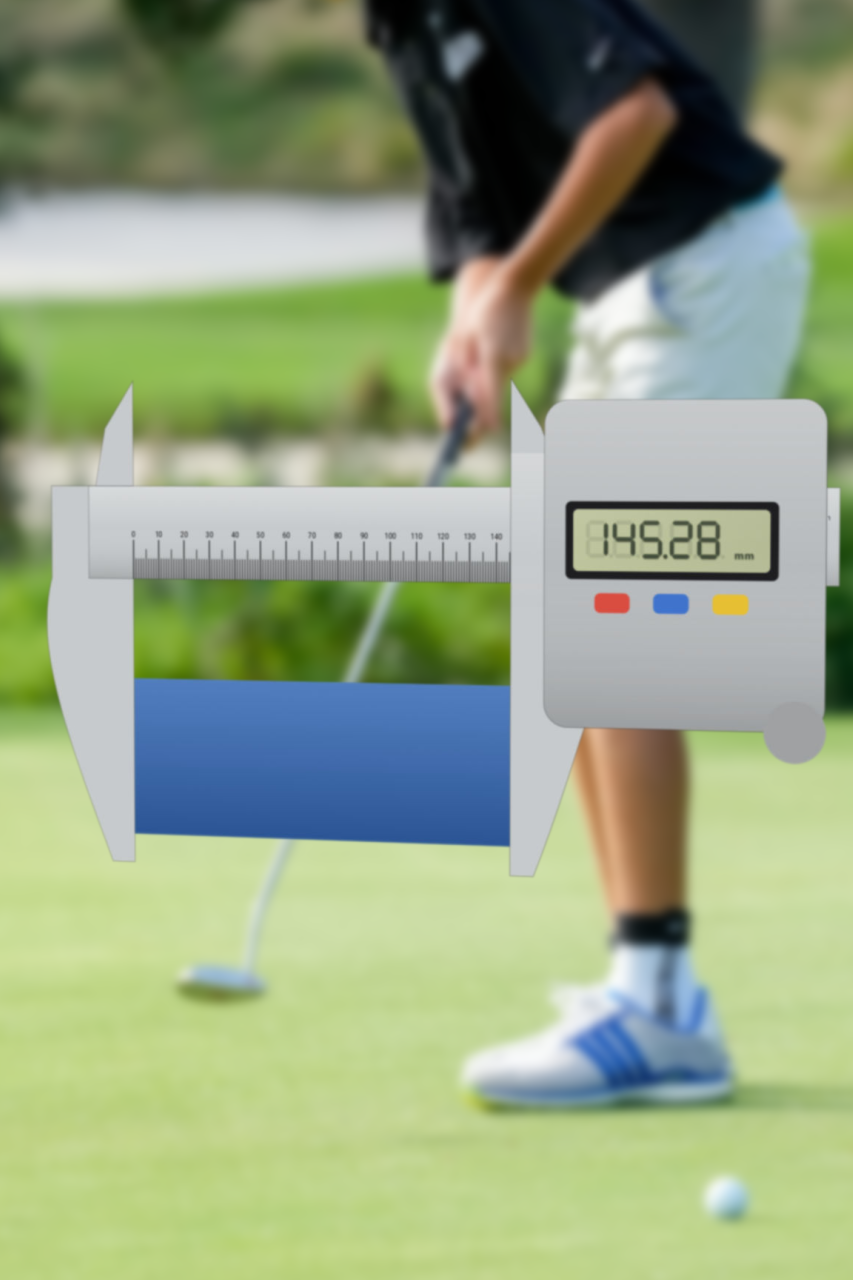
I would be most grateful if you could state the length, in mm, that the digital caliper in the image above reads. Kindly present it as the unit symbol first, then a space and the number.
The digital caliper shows mm 145.28
